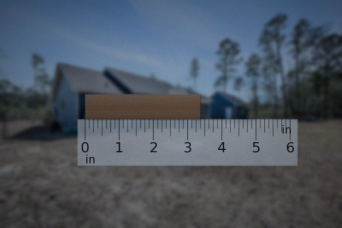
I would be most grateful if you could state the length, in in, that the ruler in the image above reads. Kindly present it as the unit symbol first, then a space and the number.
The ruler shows in 3.375
